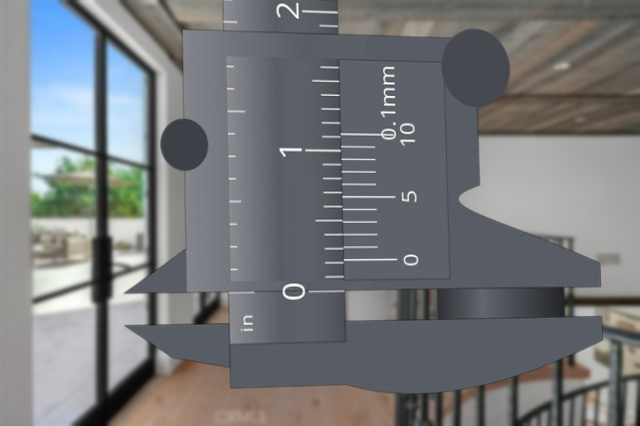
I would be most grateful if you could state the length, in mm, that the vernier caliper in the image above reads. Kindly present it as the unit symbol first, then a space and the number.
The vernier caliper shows mm 2.2
